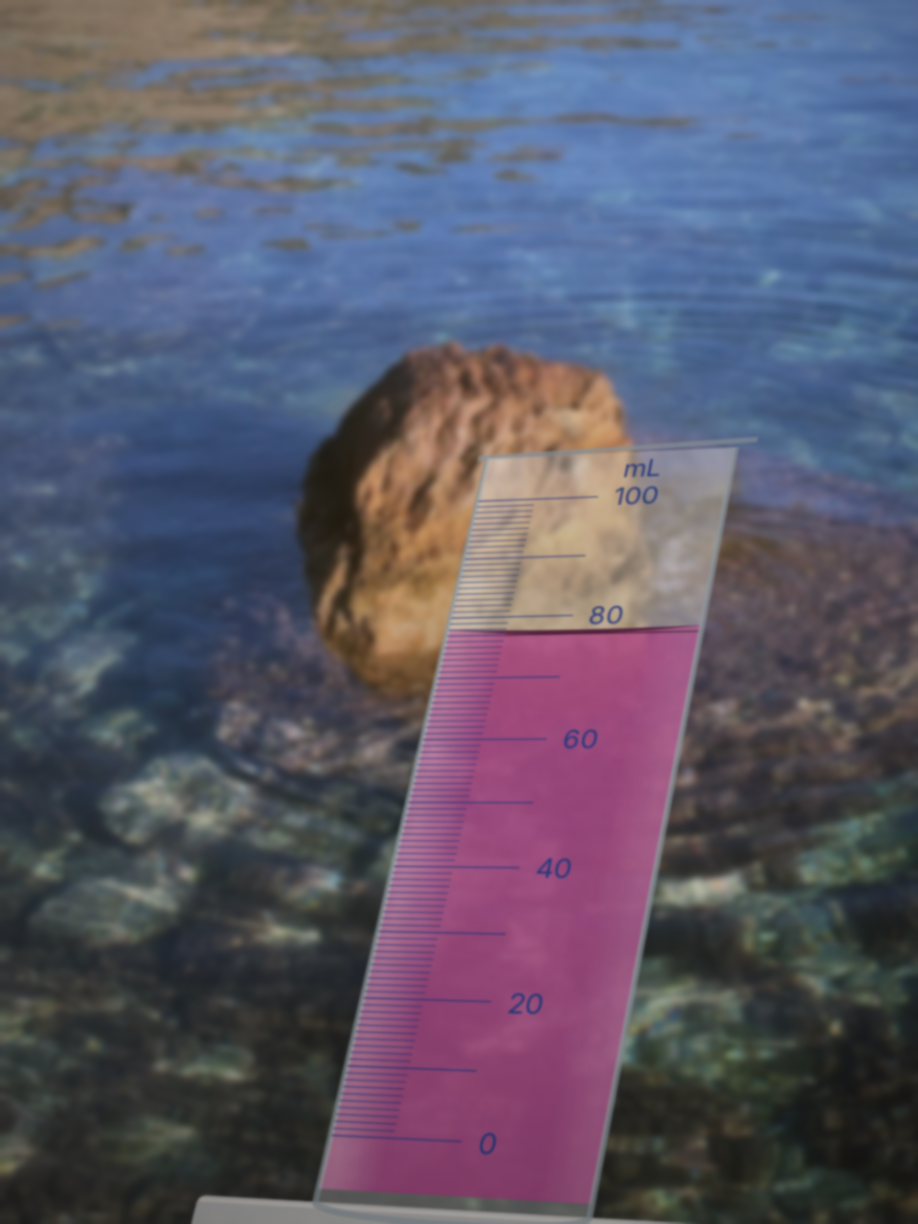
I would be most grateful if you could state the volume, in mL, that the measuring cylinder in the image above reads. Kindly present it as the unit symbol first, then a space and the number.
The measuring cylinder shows mL 77
